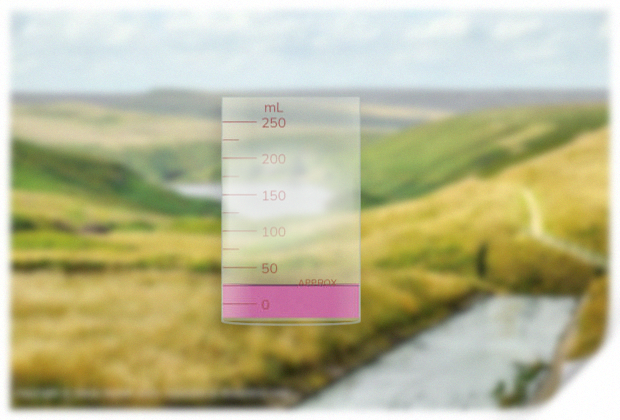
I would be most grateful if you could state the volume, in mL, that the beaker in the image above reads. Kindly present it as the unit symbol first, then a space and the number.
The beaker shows mL 25
